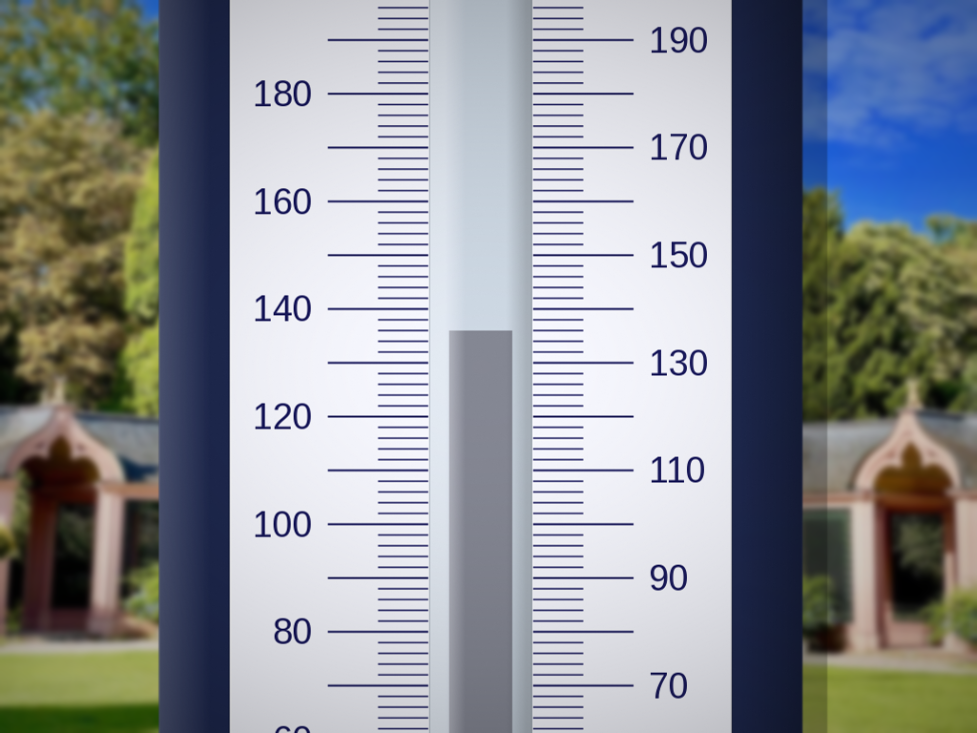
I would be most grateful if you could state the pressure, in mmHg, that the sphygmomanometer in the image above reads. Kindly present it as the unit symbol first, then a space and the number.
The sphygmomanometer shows mmHg 136
